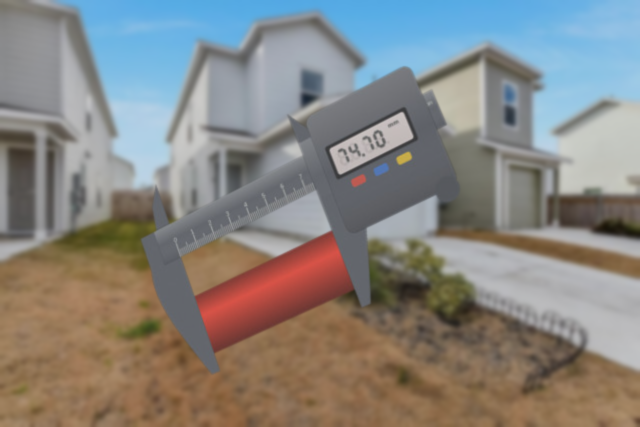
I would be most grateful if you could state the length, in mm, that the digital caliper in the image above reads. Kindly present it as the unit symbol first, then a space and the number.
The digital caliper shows mm 74.70
